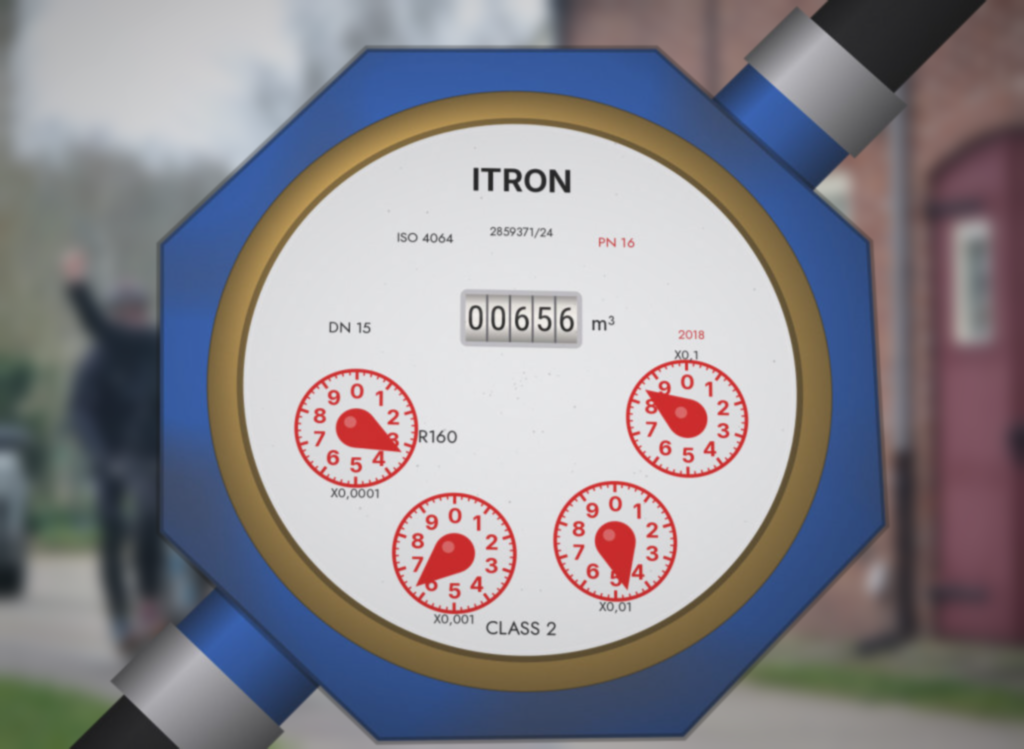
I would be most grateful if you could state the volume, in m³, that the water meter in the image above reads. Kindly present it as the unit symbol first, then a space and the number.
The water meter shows m³ 656.8463
